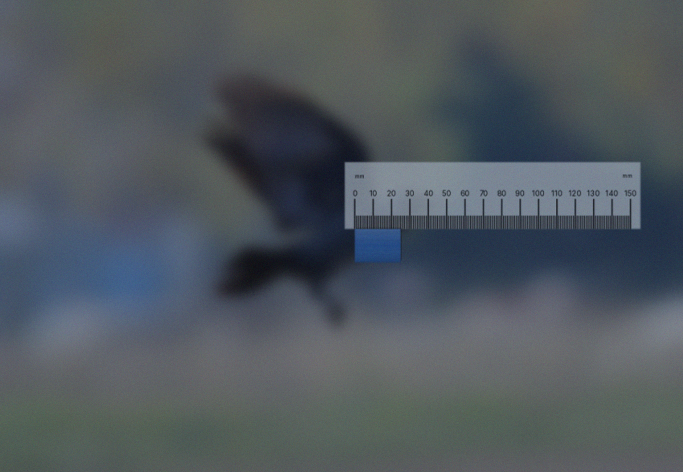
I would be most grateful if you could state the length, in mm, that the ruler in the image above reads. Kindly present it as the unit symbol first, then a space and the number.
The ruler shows mm 25
